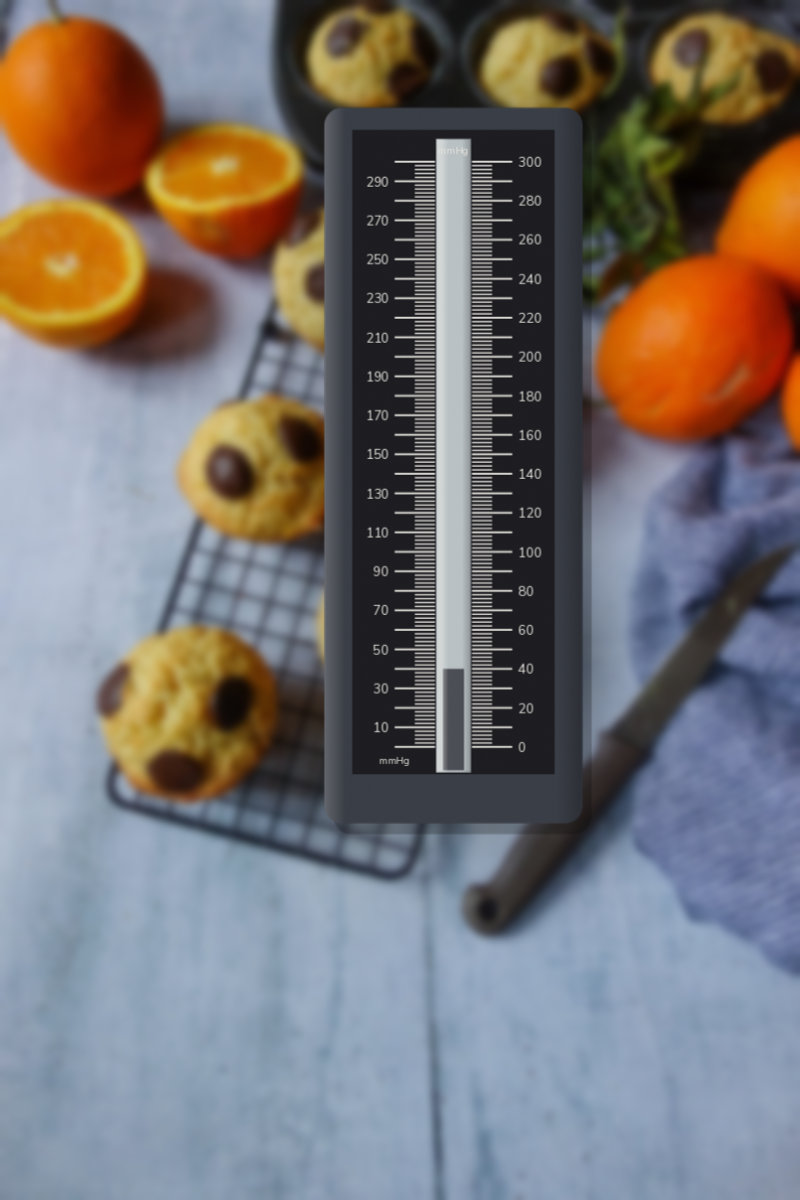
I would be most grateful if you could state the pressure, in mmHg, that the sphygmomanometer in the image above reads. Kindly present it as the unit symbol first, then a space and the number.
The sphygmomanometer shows mmHg 40
